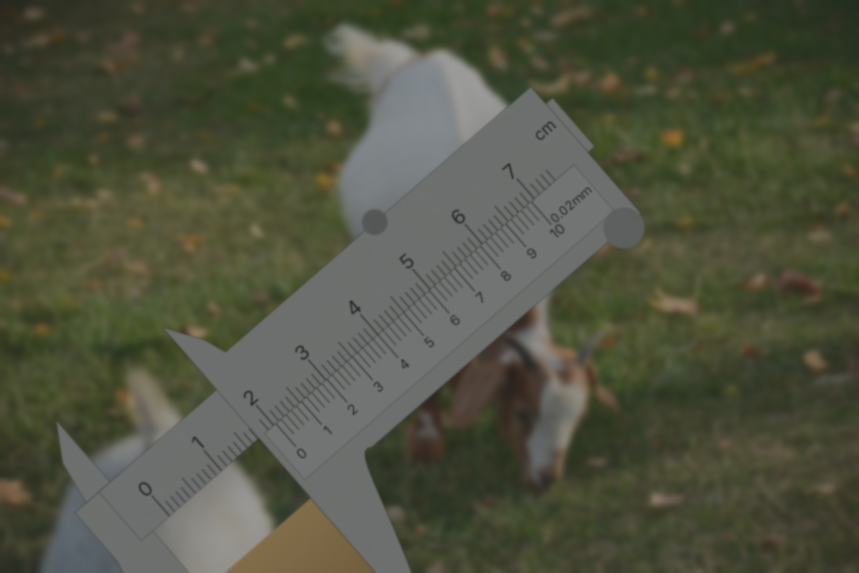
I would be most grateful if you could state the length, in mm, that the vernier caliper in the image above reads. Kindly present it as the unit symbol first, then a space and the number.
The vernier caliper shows mm 20.4
